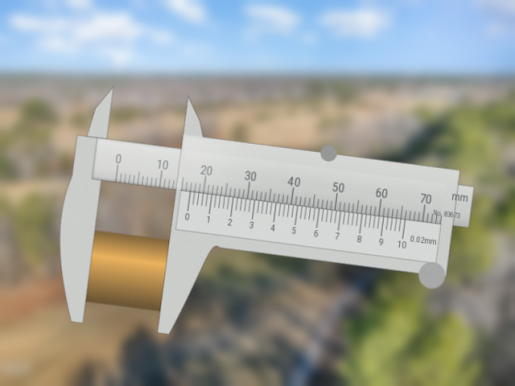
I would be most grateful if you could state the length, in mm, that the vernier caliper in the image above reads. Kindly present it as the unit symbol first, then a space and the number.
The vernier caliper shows mm 17.0
